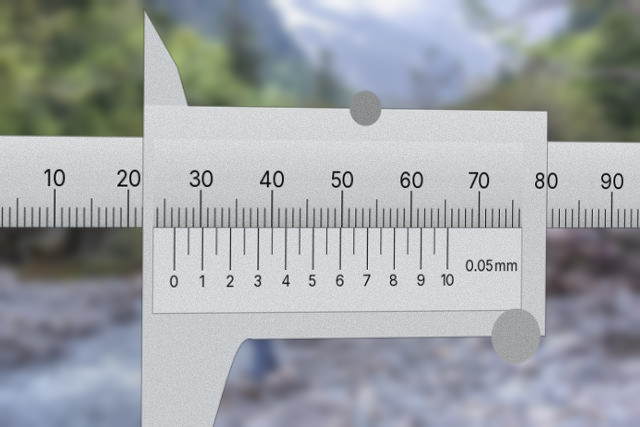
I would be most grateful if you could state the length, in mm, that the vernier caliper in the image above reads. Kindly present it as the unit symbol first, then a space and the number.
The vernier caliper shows mm 26.4
